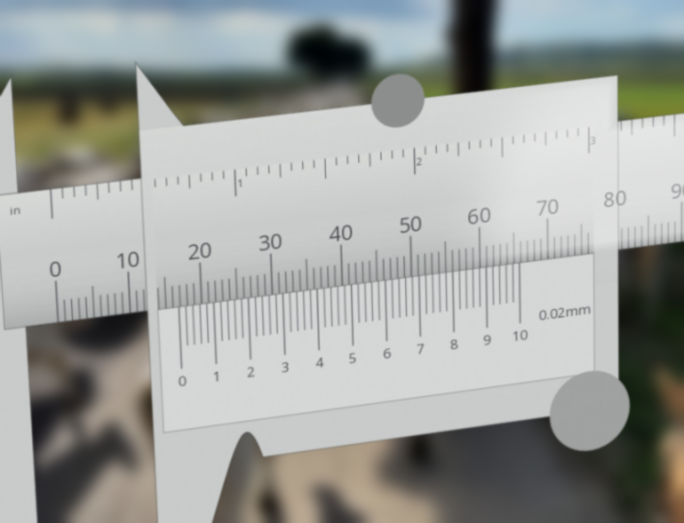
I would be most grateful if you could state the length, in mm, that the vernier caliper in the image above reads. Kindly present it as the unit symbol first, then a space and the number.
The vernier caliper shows mm 16.8
